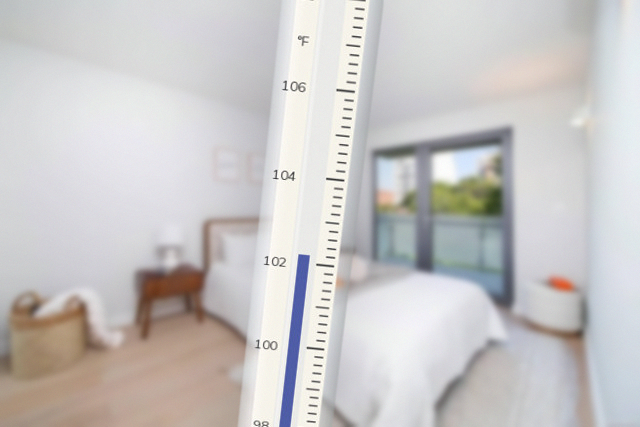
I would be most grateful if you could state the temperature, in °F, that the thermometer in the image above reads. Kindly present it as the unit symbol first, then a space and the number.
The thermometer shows °F 102.2
